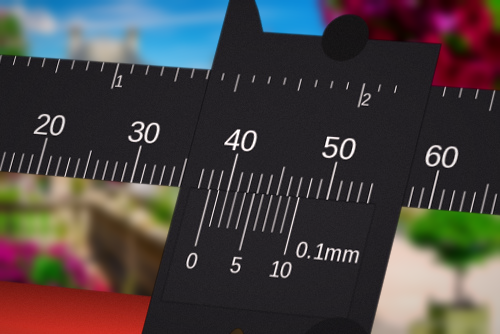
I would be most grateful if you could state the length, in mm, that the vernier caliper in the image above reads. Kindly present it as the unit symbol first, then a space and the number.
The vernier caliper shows mm 38.2
